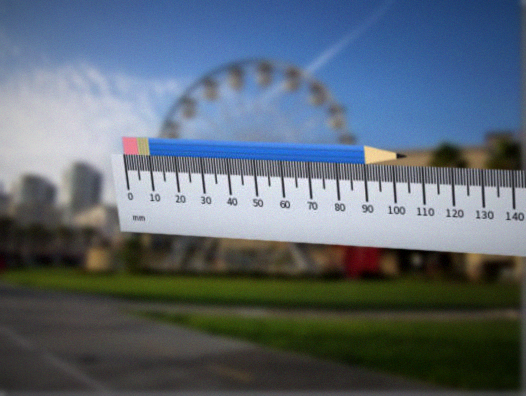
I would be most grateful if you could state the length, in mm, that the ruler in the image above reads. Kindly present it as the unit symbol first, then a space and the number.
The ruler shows mm 105
